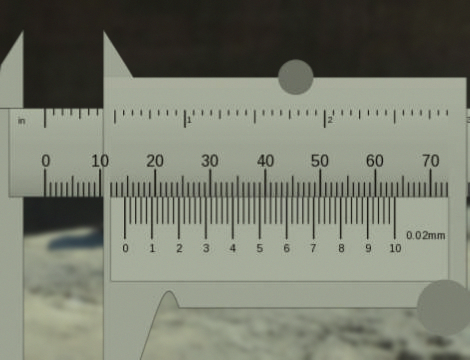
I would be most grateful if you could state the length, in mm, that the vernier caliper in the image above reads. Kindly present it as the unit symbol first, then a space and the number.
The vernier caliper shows mm 14.5
